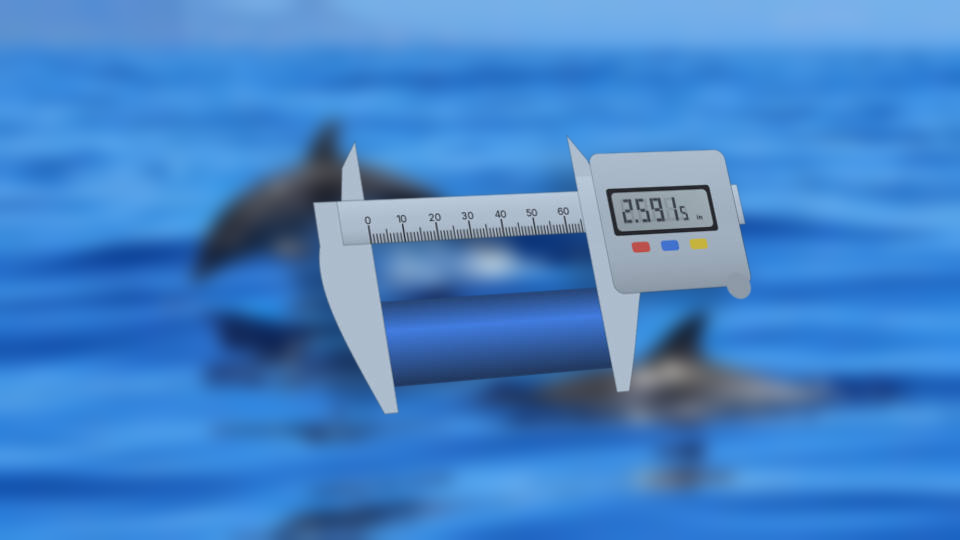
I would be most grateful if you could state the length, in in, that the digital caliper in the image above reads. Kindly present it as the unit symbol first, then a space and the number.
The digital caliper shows in 2.5915
